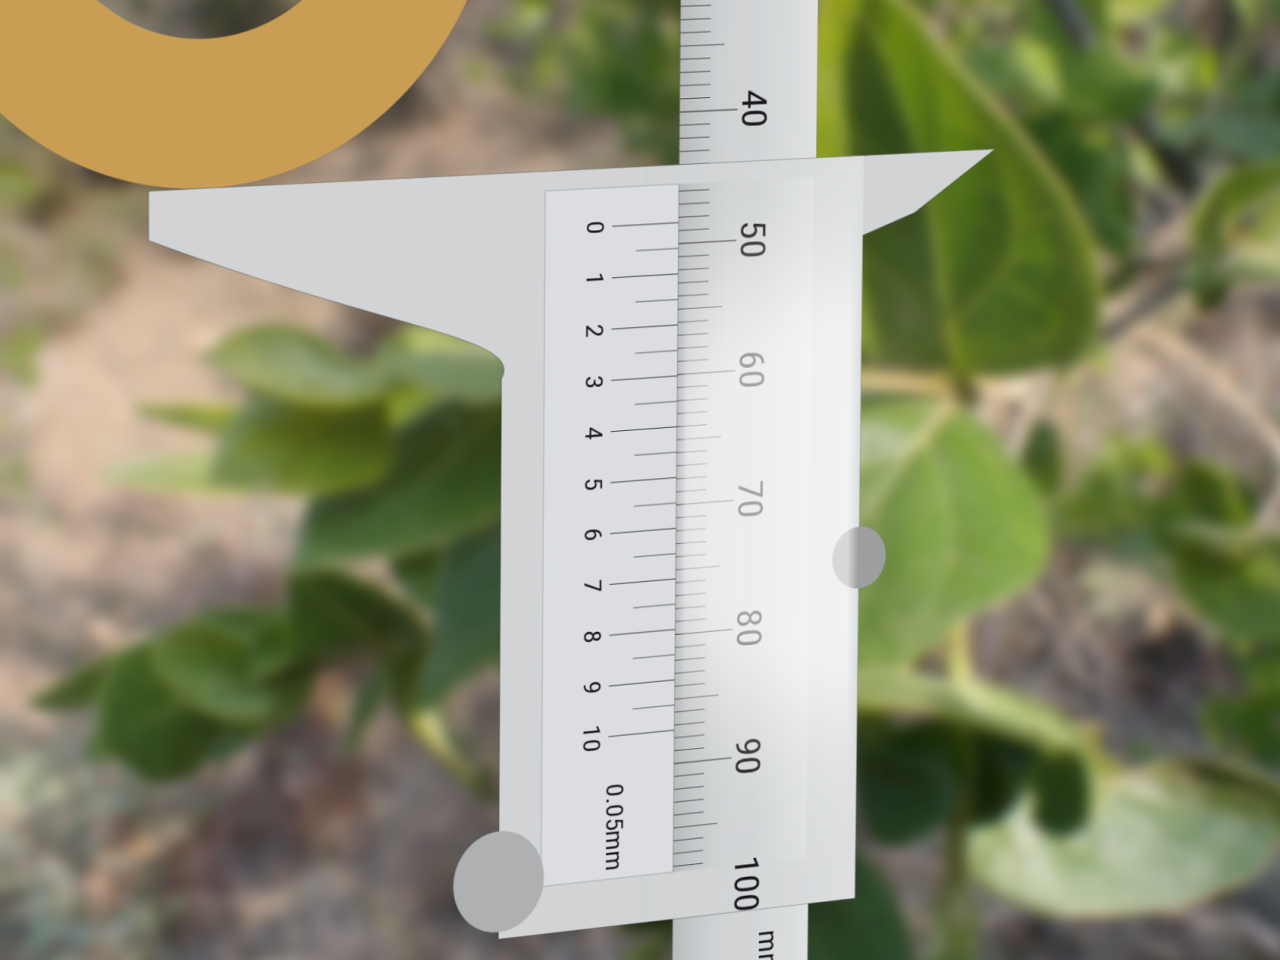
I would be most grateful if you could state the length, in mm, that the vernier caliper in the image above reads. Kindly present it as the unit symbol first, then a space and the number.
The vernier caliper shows mm 48.4
